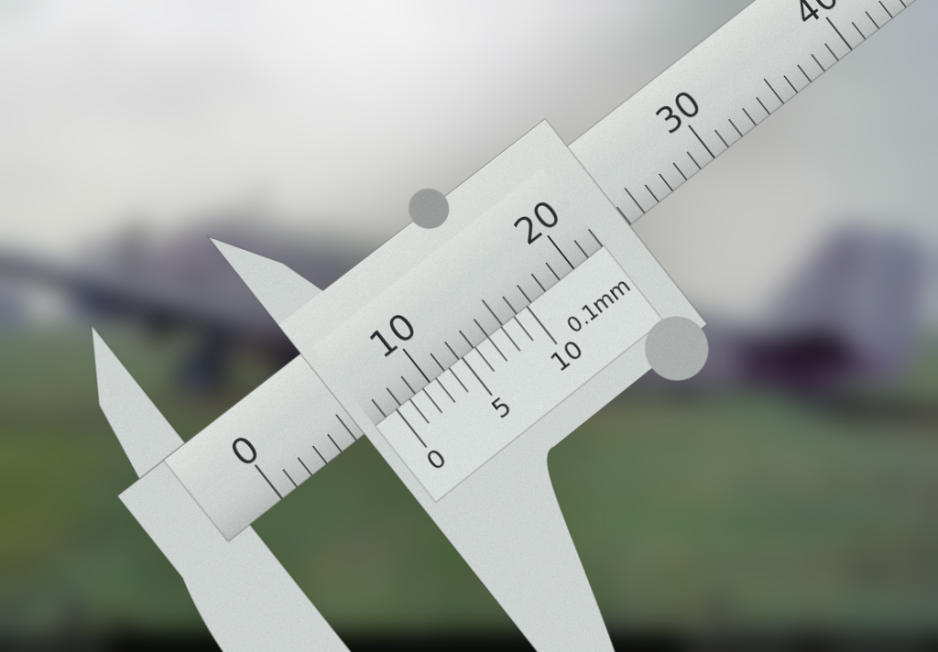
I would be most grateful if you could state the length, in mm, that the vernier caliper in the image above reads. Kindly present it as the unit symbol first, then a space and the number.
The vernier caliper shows mm 7.7
